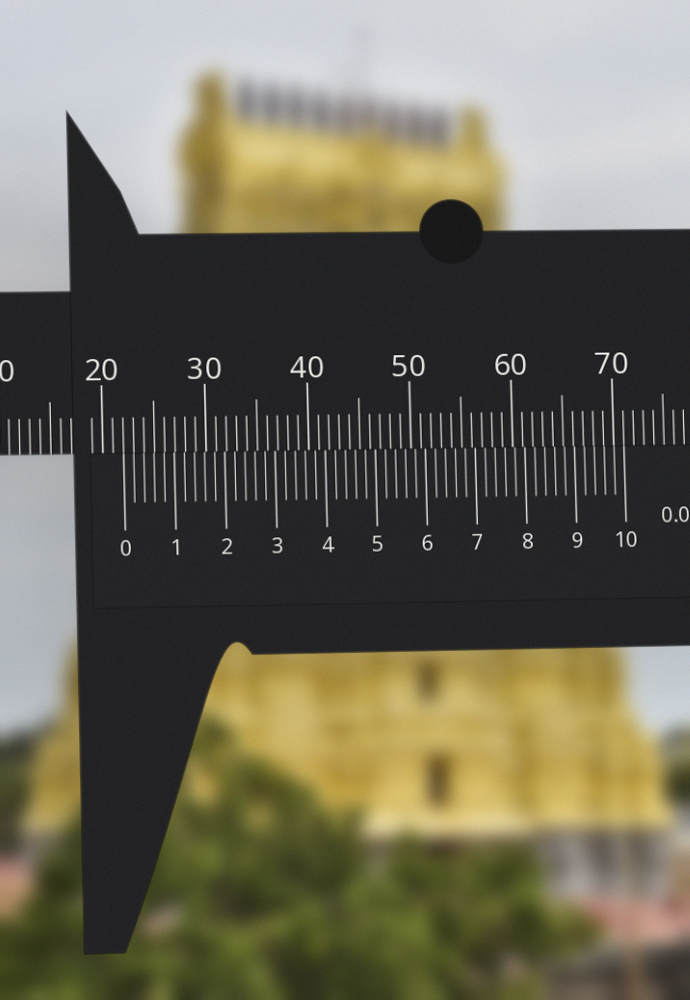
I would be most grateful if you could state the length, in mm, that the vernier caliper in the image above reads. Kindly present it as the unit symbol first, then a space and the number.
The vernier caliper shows mm 22.0
